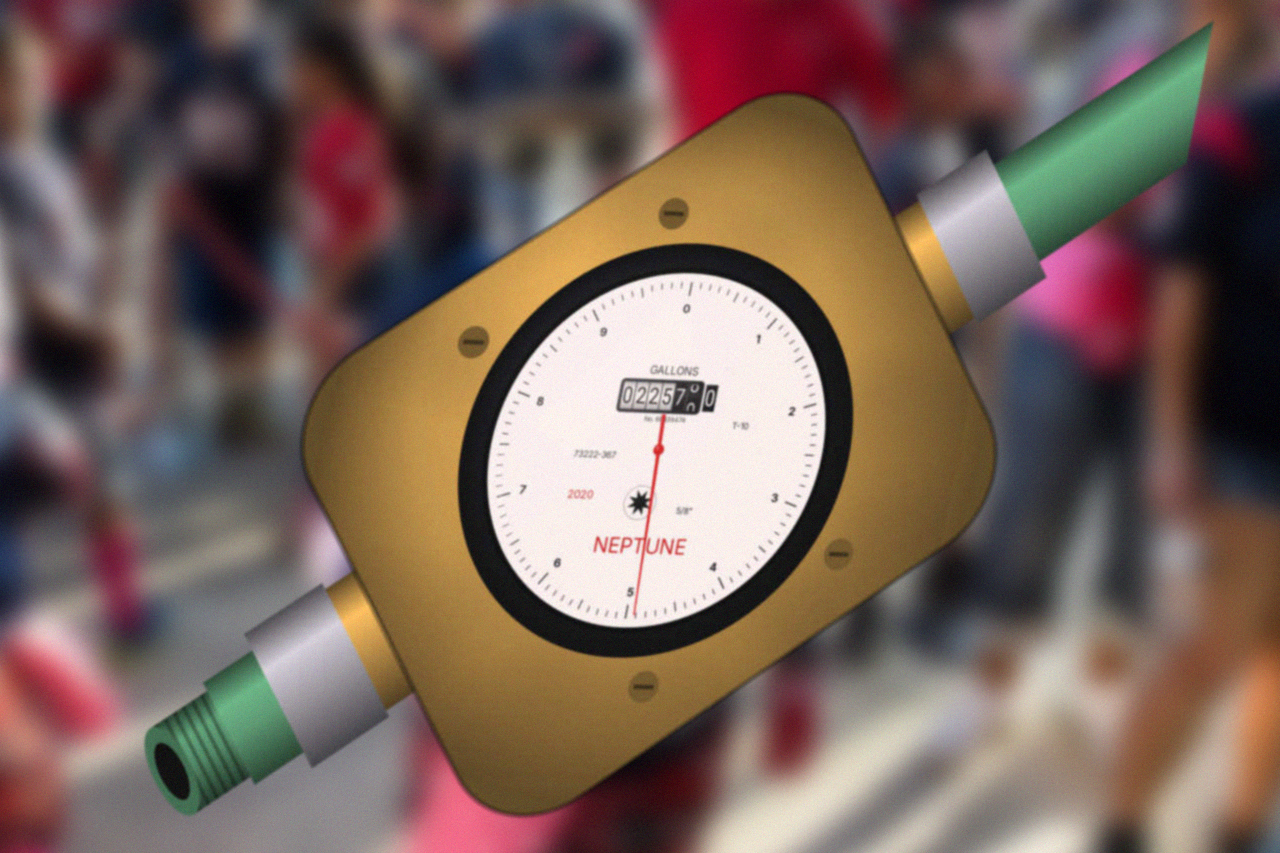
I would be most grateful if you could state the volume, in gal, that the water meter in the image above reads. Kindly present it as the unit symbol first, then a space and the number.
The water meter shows gal 225784.9
